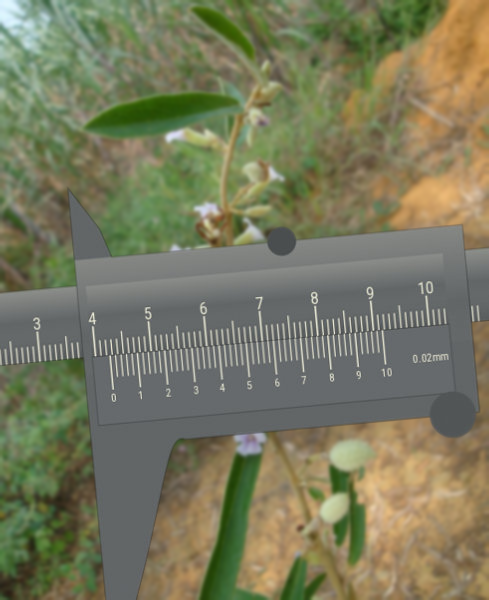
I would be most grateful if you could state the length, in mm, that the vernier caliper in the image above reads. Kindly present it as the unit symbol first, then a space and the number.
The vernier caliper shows mm 42.6
